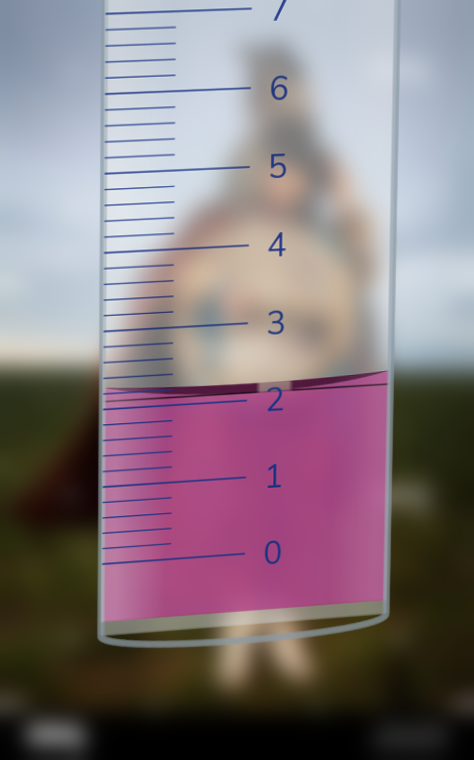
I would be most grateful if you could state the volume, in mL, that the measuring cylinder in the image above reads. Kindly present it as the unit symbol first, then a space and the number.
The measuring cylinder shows mL 2.1
